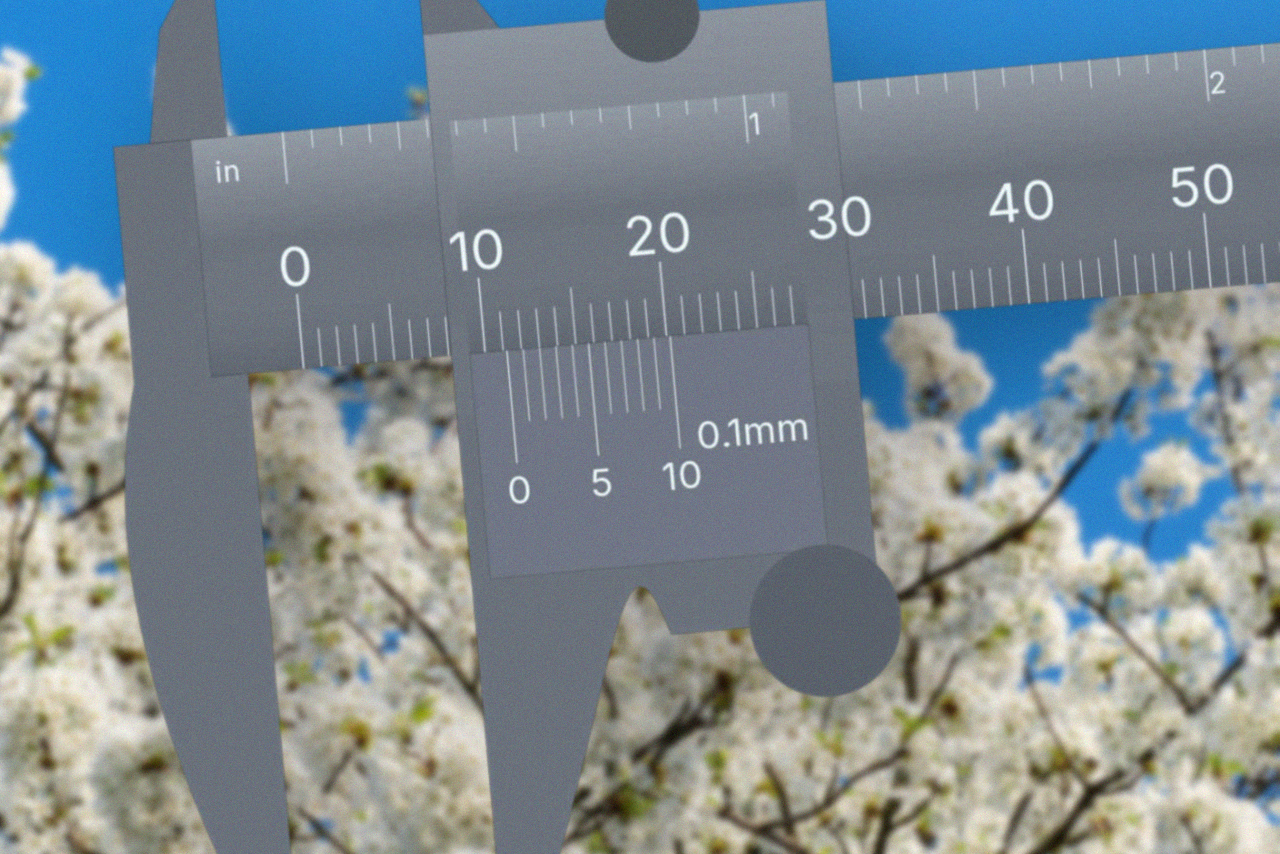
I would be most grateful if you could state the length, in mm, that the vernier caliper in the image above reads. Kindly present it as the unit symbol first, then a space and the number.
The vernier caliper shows mm 11.2
